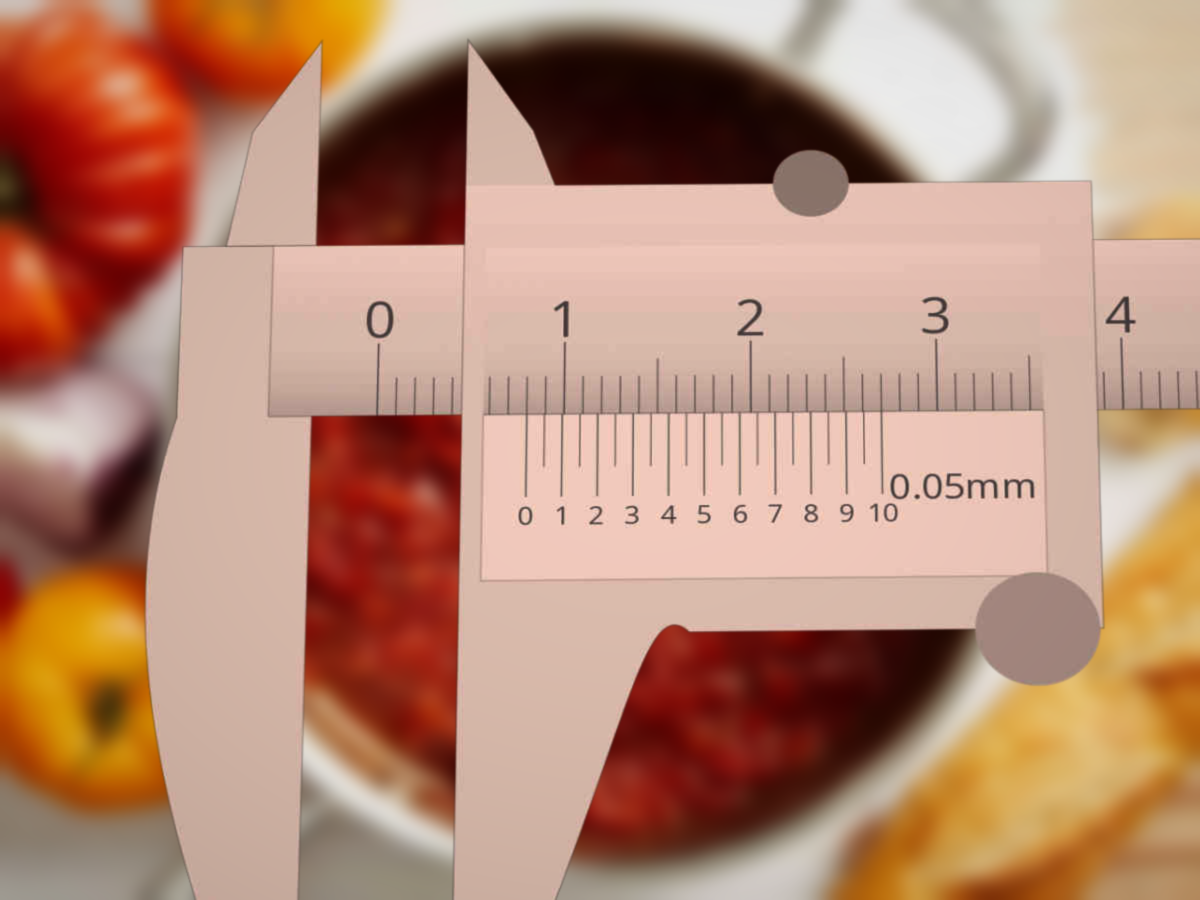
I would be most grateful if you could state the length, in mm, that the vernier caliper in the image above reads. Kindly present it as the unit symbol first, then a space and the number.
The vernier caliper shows mm 8.0
